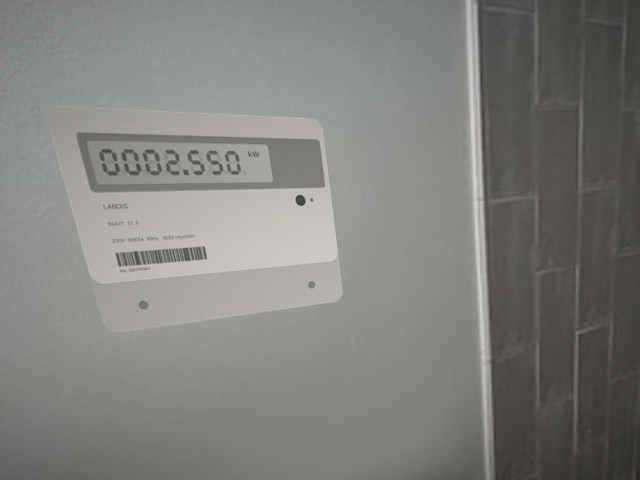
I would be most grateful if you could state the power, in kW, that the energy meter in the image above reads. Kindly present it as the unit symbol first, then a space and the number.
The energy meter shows kW 2.550
